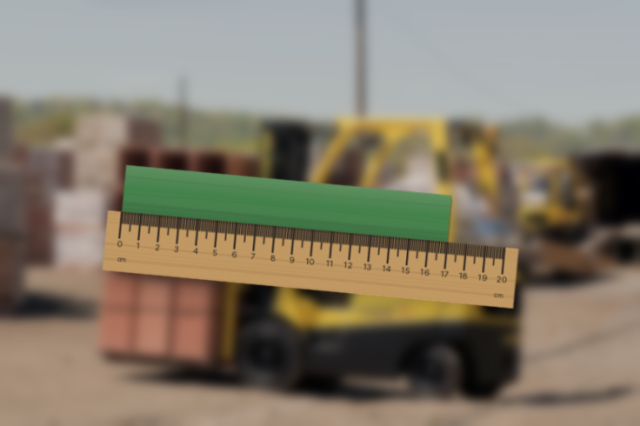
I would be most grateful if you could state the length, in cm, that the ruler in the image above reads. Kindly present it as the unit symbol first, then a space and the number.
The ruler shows cm 17
